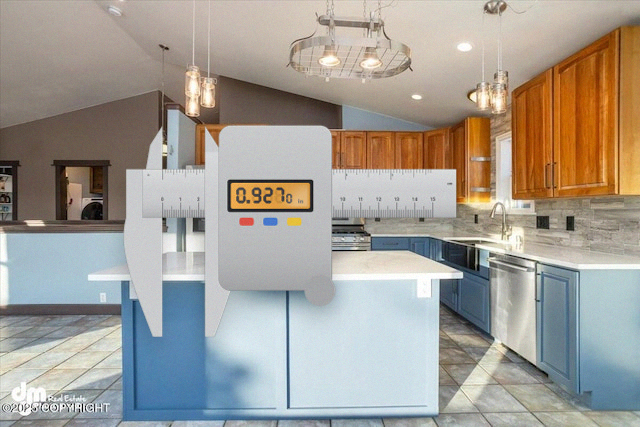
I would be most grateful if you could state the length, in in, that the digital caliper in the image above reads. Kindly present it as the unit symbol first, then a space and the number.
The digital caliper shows in 0.9270
